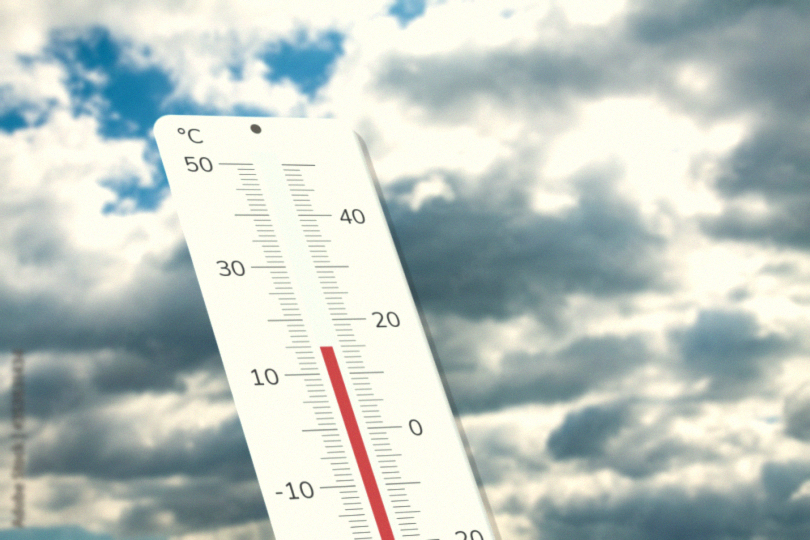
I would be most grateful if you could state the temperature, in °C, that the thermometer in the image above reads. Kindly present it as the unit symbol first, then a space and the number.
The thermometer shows °C 15
